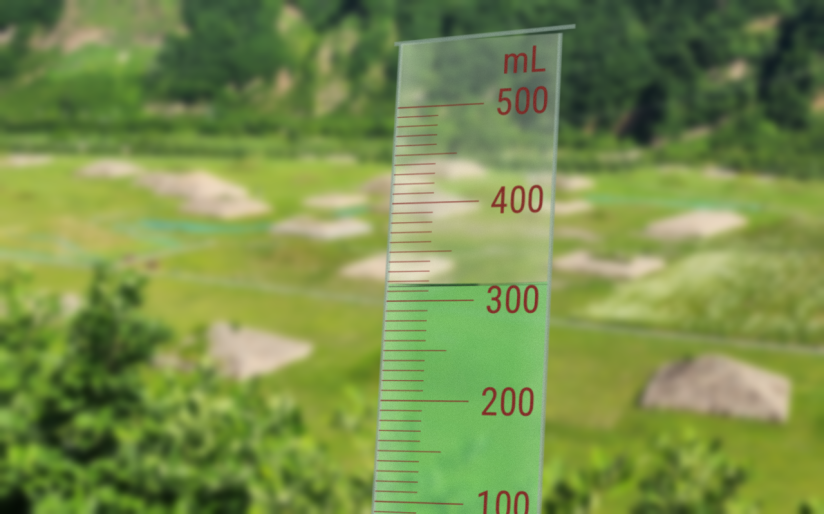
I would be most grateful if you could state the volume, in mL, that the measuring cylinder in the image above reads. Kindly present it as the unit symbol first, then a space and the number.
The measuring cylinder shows mL 315
